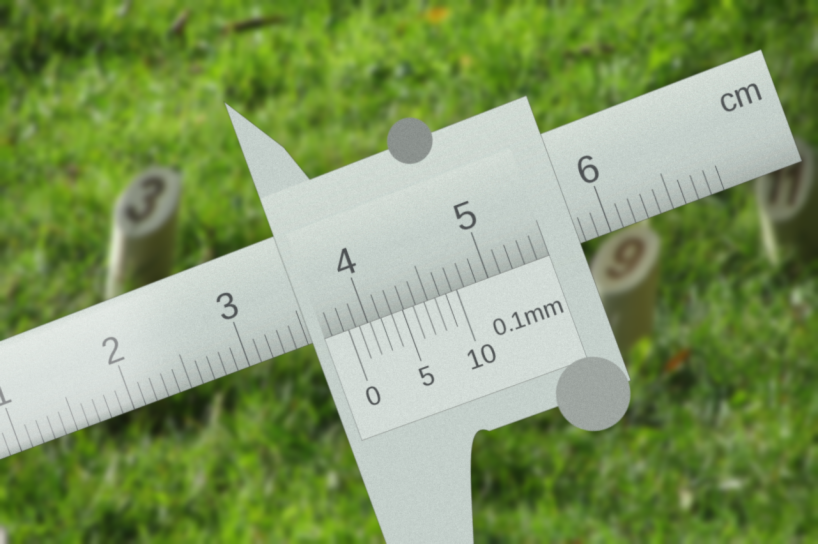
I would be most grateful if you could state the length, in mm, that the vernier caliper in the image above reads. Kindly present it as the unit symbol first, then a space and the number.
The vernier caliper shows mm 38.4
